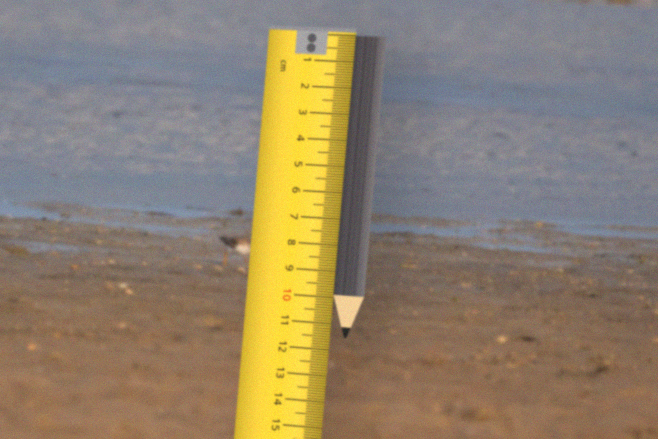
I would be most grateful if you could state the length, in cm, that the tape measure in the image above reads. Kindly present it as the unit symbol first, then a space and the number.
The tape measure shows cm 11.5
